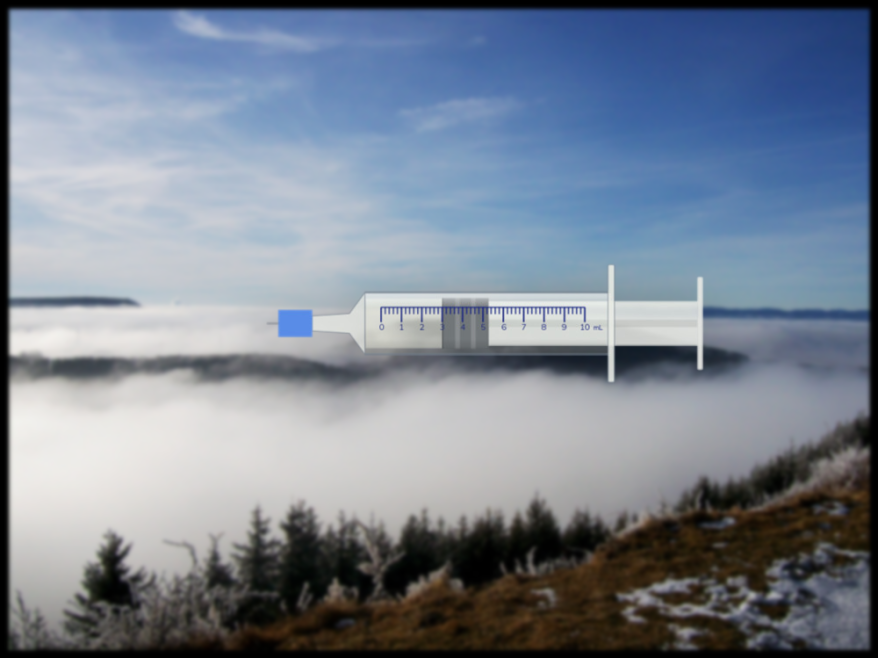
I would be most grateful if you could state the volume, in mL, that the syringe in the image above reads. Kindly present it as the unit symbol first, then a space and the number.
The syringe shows mL 3
